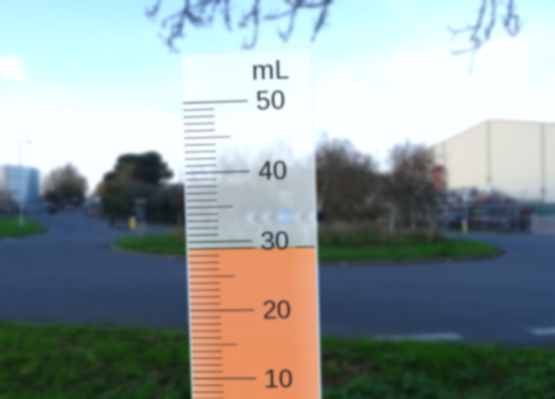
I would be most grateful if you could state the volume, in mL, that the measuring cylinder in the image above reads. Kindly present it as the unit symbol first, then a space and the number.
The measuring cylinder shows mL 29
